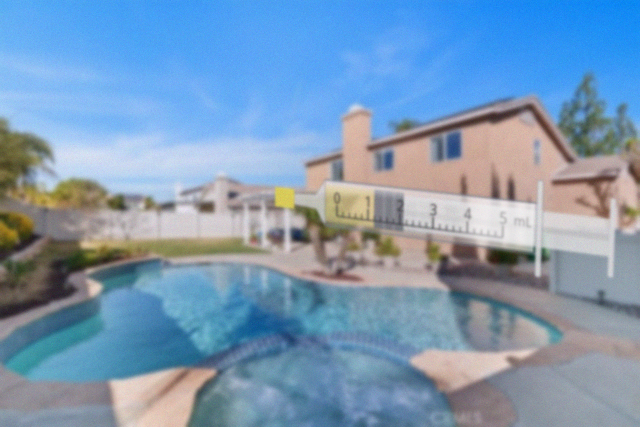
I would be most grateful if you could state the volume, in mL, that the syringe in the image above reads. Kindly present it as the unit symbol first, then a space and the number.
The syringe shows mL 1.2
